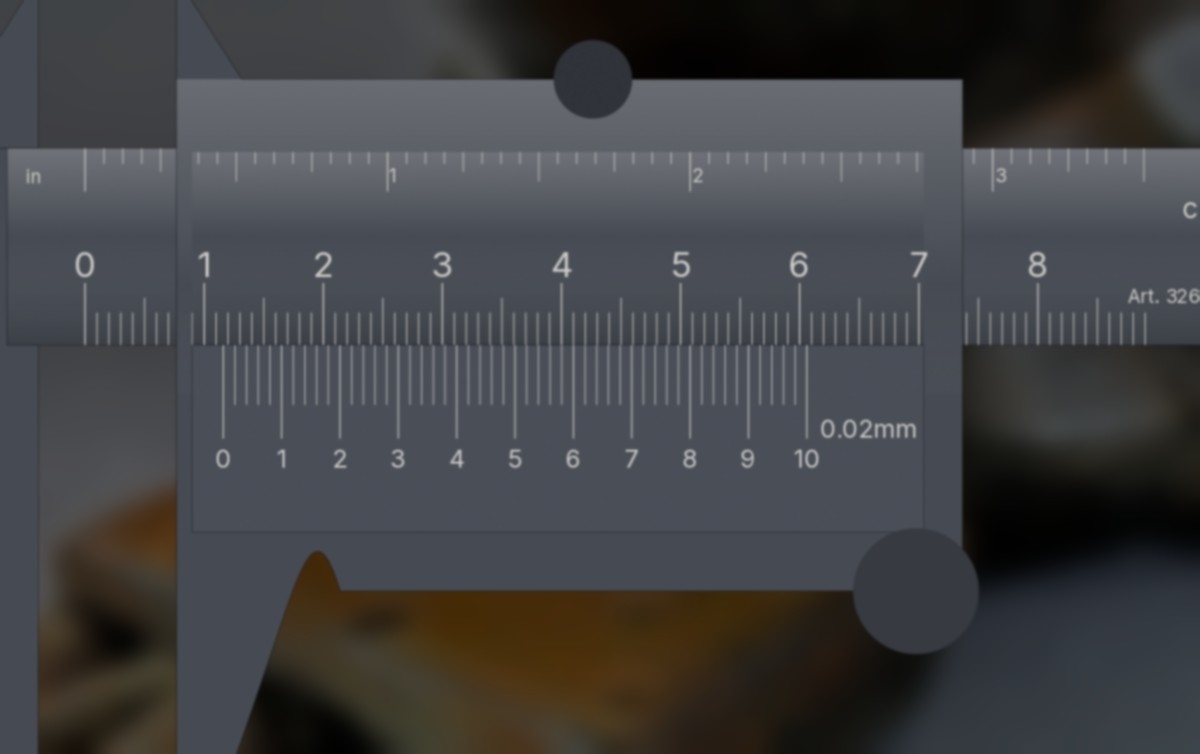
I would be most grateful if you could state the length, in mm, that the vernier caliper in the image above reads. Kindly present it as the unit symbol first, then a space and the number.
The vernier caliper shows mm 11.6
